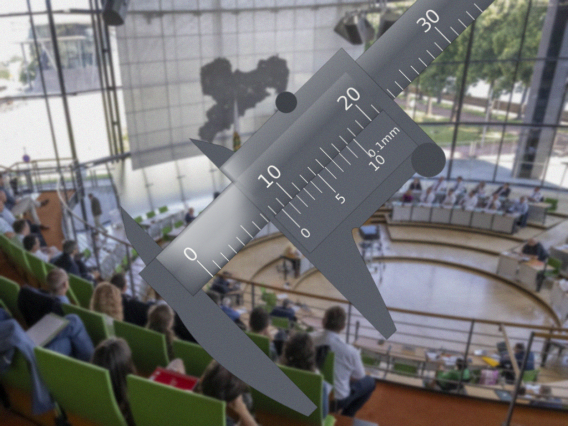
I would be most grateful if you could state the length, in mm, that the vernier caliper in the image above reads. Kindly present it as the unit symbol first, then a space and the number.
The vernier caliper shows mm 8.7
